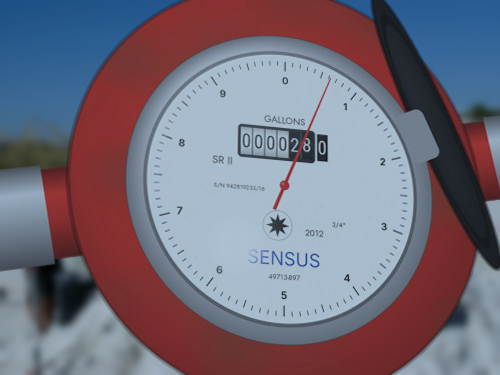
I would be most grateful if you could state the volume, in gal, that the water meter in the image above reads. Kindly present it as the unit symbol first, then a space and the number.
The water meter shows gal 280.6
